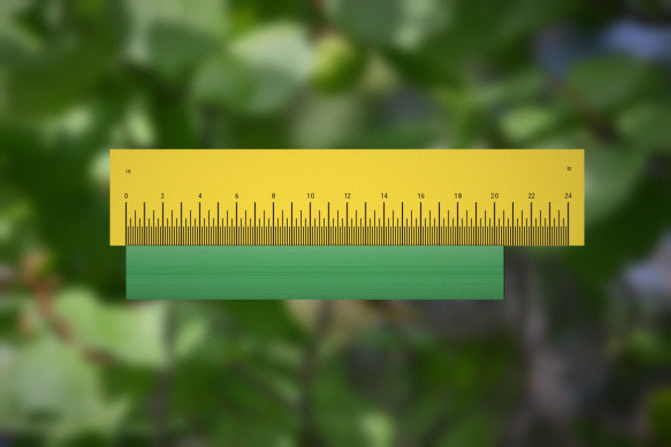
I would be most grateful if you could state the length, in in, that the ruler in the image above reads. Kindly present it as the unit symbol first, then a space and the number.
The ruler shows in 20.5
